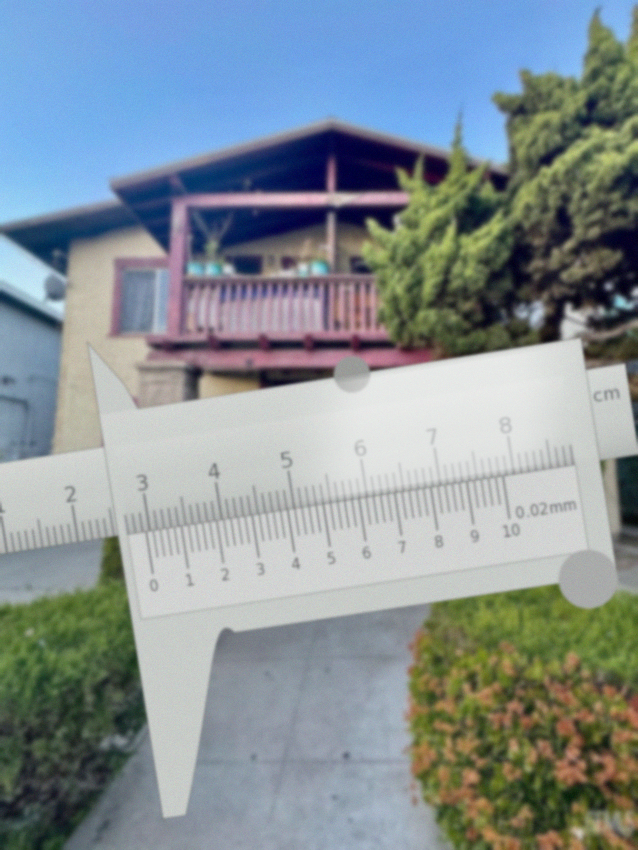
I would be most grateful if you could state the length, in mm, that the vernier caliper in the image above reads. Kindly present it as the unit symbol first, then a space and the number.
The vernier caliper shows mm 29.5
